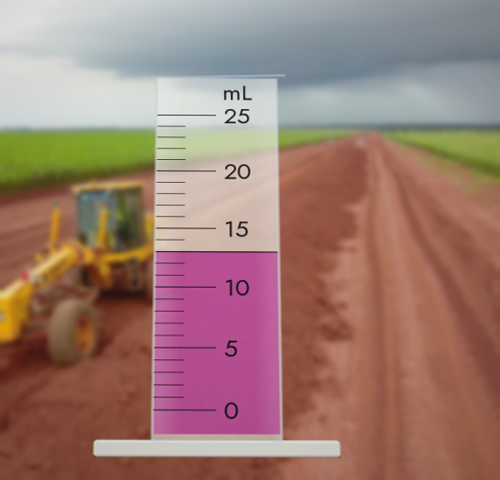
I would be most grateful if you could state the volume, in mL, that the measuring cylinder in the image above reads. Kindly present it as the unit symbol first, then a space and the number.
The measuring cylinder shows mL 13
